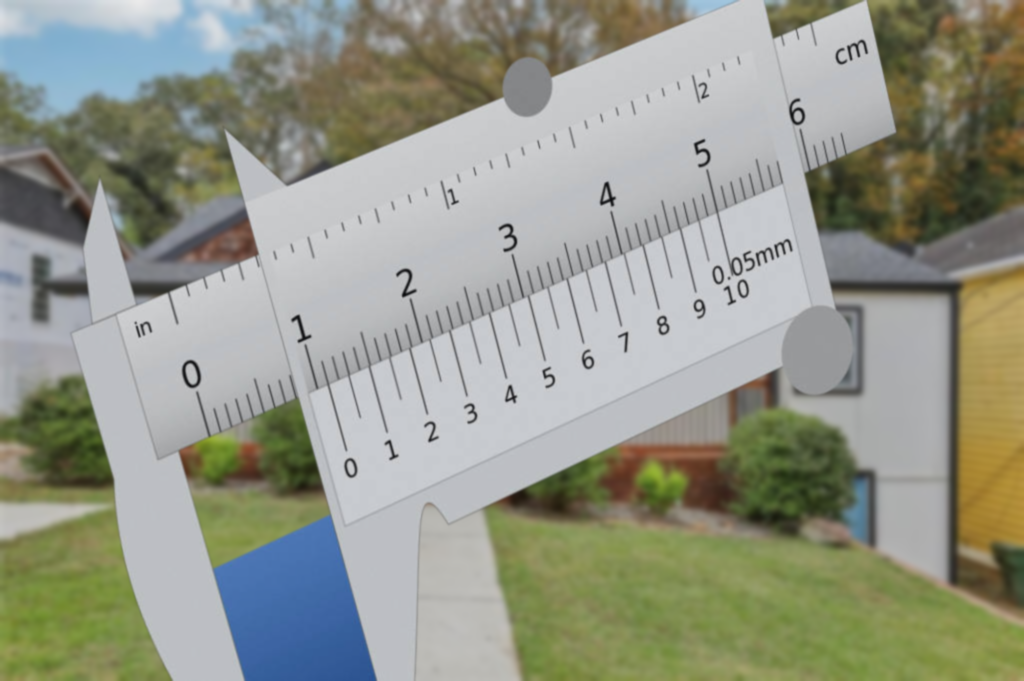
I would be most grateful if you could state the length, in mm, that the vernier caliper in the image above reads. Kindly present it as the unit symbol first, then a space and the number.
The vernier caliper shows mm 11.0
